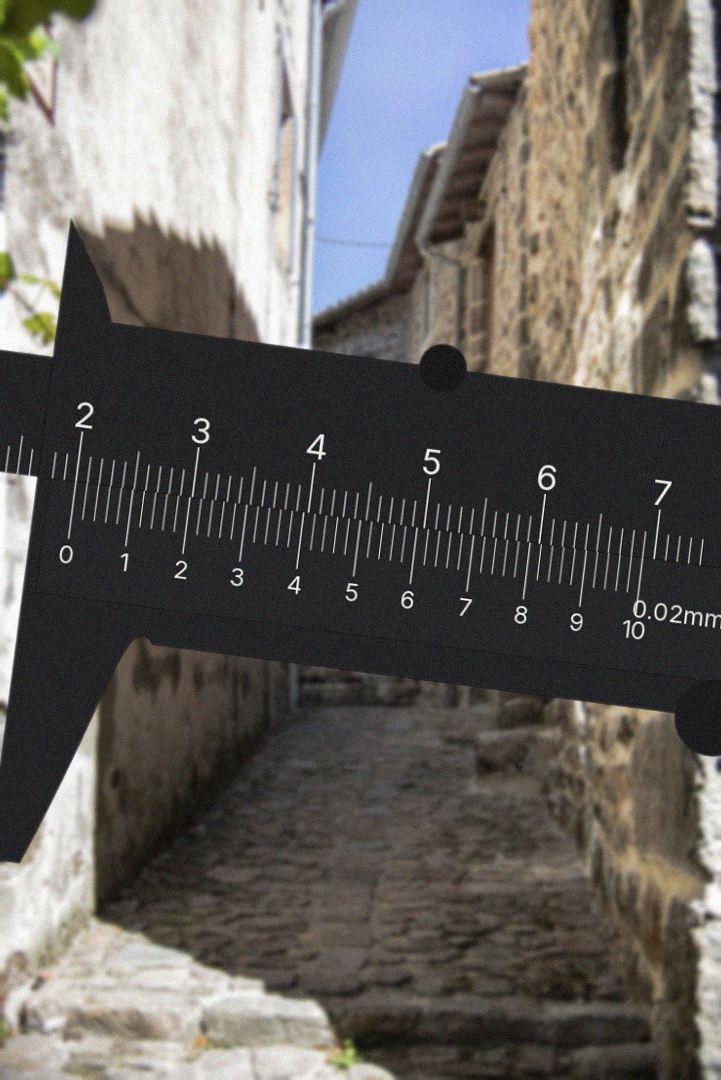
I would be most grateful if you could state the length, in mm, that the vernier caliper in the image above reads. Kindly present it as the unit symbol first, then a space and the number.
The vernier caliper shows mm 20.0
